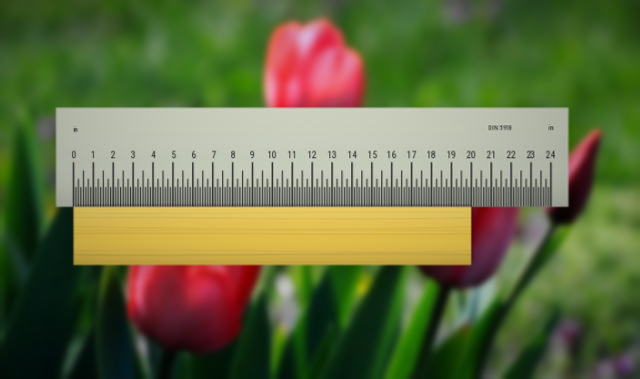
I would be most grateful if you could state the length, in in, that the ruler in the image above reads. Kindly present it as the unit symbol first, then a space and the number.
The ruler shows in 20
